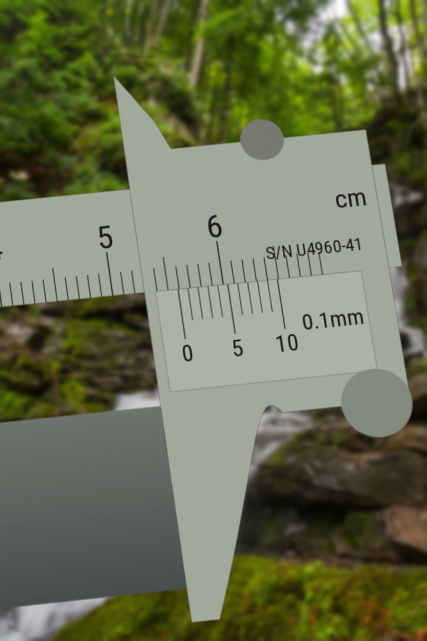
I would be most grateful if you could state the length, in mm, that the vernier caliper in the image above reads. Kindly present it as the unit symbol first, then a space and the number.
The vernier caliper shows mm 55.9
